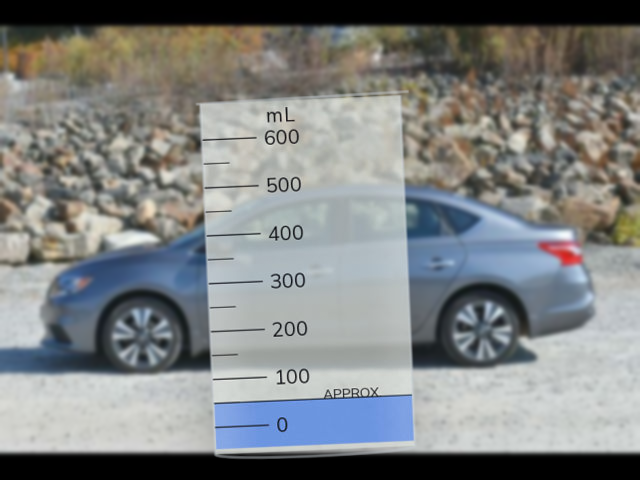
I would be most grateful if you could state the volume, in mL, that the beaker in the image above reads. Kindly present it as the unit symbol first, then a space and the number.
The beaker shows mL 50
